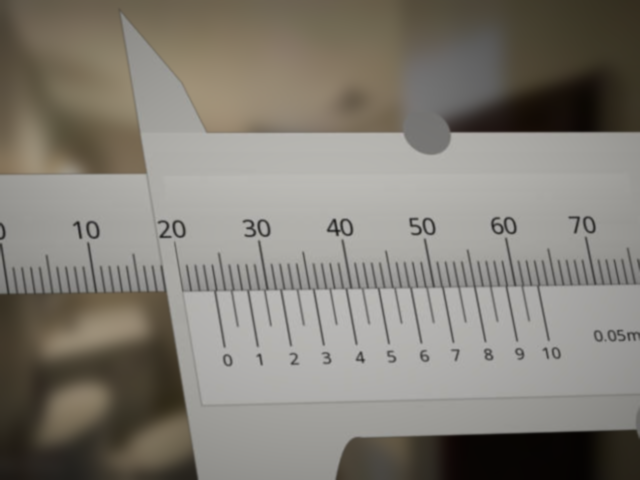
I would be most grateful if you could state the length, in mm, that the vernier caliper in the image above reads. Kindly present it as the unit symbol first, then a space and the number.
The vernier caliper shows mm 23.8
